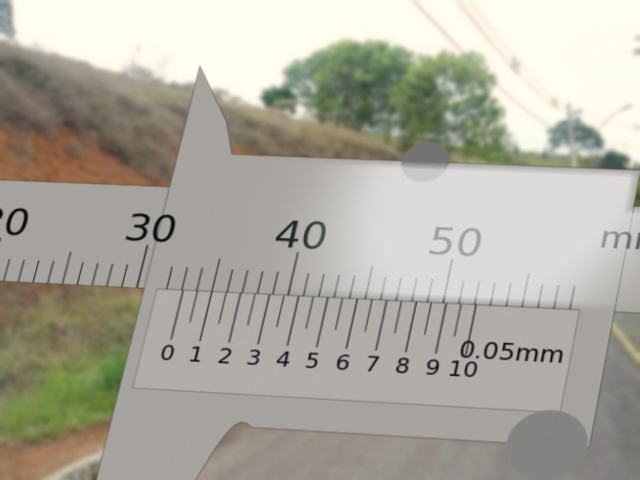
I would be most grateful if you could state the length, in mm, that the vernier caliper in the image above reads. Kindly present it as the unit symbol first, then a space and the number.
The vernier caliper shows mm 33.1
